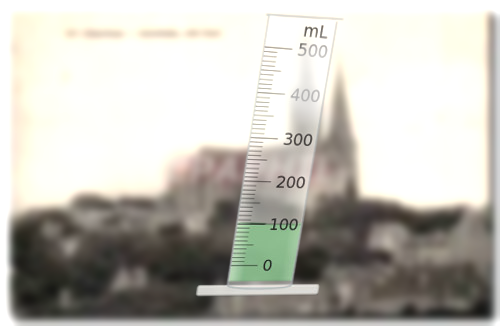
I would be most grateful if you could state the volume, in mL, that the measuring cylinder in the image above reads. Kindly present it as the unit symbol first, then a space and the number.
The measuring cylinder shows mL 100
